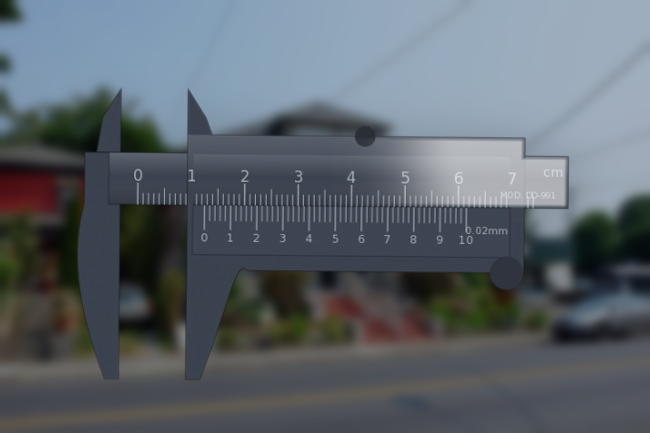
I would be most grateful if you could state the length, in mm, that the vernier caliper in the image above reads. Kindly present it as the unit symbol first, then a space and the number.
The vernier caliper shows mm 12.5
